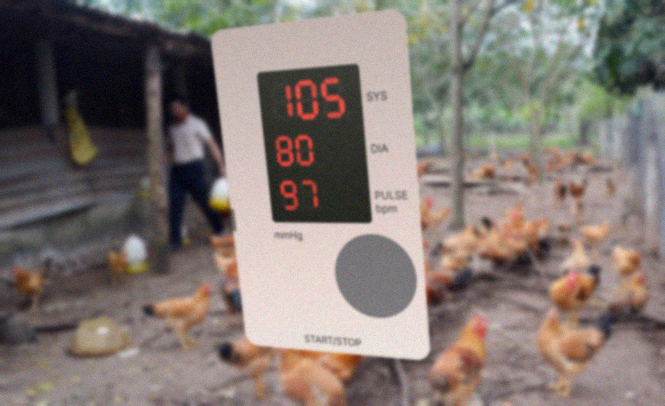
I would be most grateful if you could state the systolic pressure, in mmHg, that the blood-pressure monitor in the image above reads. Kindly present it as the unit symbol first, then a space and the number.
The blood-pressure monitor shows mmHg 105
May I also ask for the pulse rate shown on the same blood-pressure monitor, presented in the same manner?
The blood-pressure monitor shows bpm 97
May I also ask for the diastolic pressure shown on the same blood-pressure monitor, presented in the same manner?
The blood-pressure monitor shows mmHg 80
